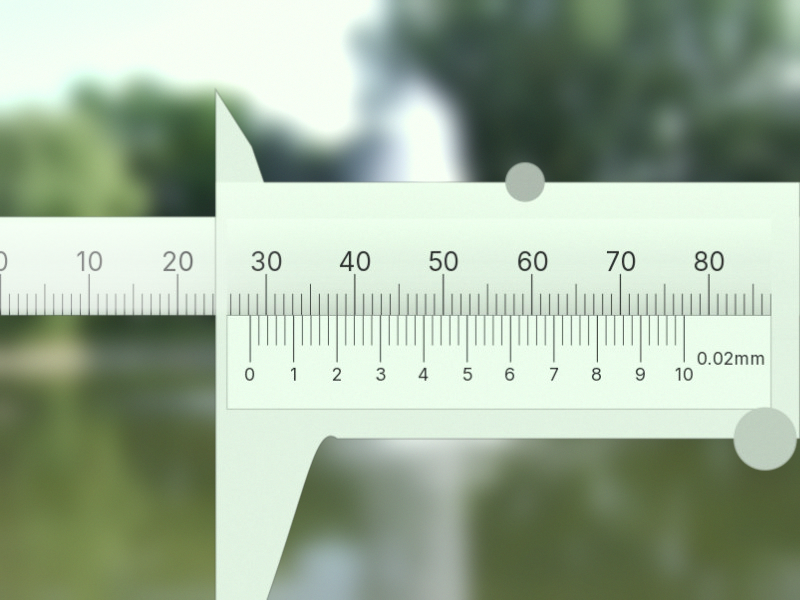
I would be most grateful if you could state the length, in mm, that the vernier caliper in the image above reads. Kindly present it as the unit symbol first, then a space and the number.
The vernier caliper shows mm 28.2
